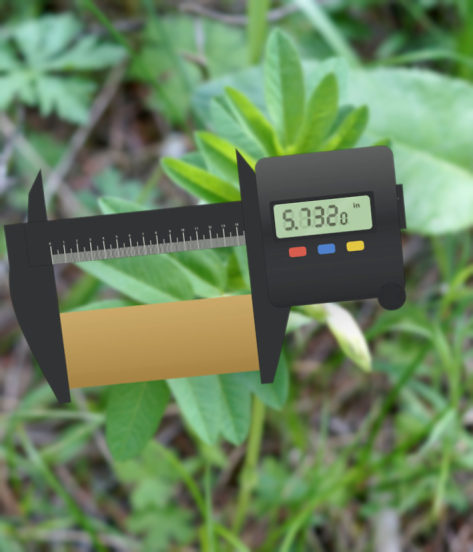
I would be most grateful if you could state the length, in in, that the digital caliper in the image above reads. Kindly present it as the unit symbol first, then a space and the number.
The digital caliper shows in 5.7320
